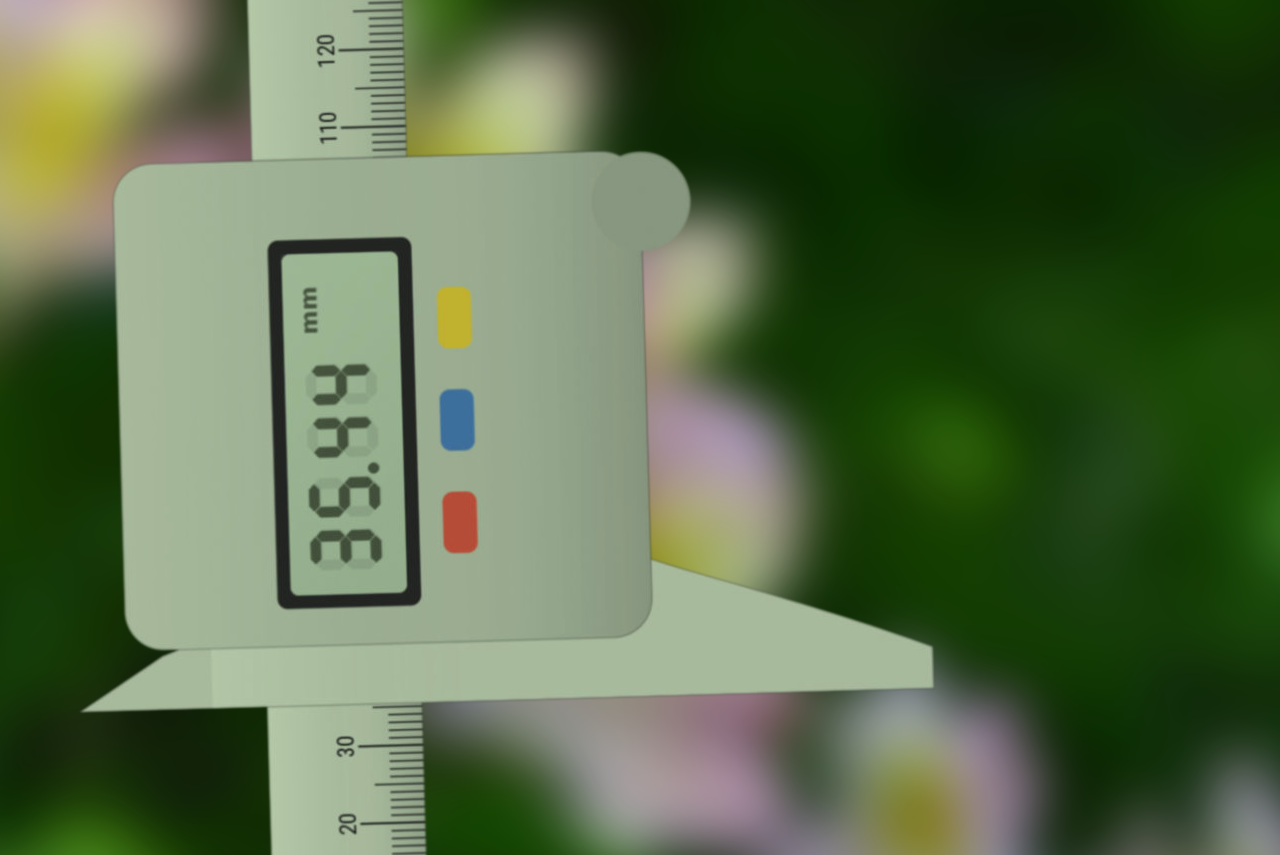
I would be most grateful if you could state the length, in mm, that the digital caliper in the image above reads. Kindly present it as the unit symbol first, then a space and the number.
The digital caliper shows mm 35.44
